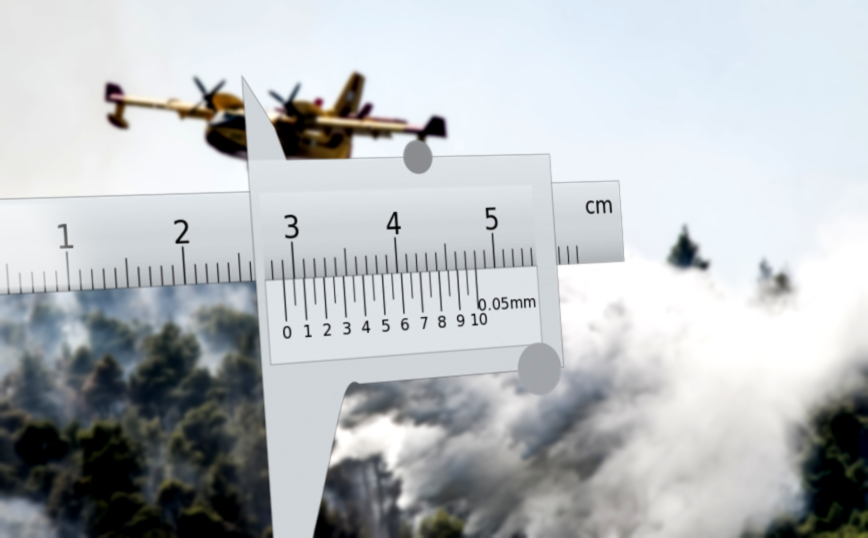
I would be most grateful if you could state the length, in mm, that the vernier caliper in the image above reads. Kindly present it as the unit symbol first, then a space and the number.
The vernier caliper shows mm 29.0
